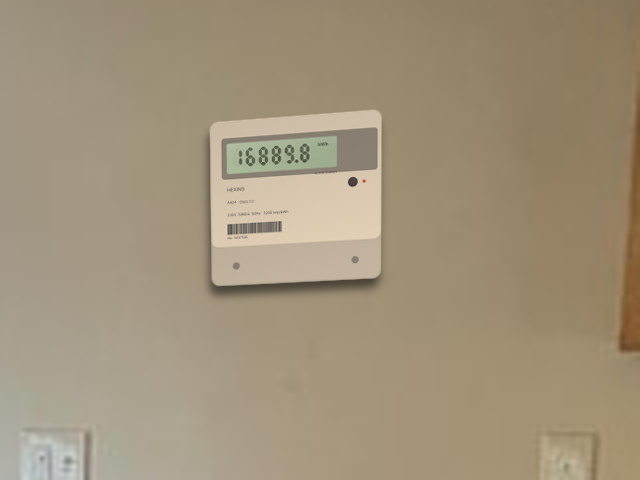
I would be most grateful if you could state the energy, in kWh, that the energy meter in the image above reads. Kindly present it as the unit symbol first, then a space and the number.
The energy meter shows kWh 16889.8
